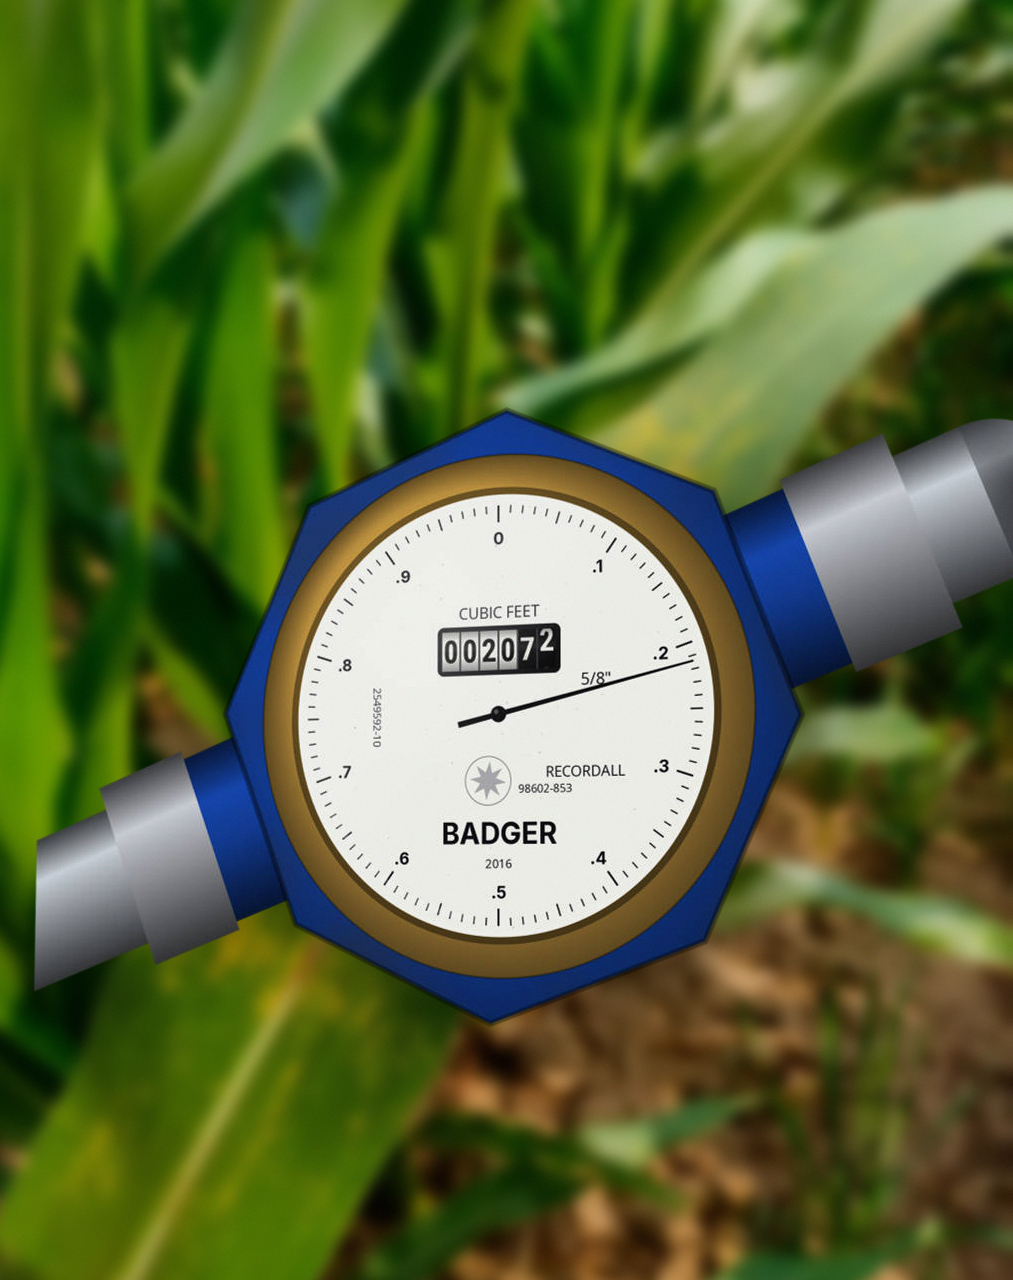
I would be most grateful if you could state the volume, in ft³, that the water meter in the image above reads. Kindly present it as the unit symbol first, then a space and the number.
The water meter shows ft³ 2072.21
